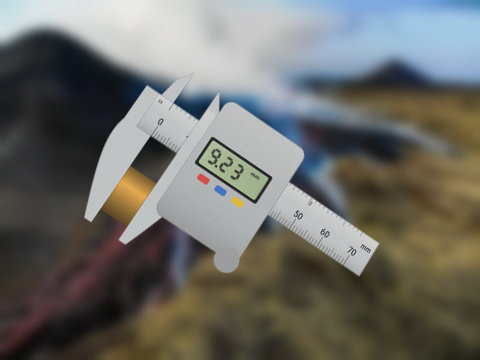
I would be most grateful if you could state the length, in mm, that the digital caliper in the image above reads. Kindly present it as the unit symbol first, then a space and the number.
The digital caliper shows mm 9.23
